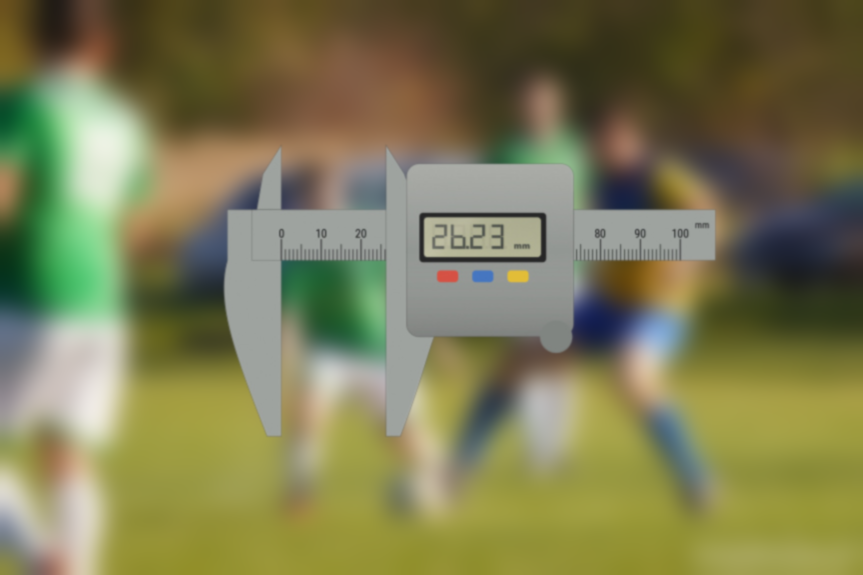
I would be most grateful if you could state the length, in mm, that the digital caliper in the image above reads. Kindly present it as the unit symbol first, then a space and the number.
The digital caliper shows mm 26.23
